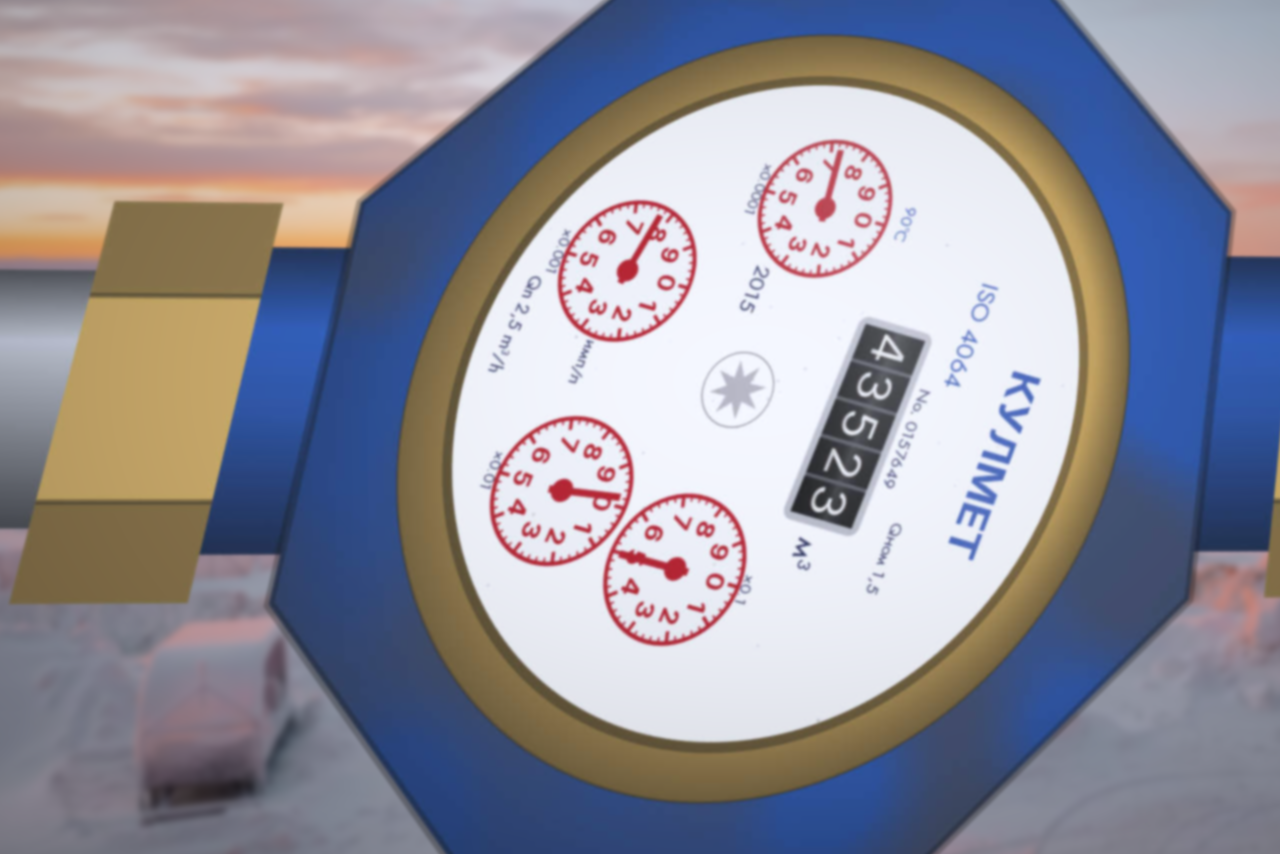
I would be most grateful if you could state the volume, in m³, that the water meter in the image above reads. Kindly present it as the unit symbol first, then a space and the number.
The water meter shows m³ 43523.4977
